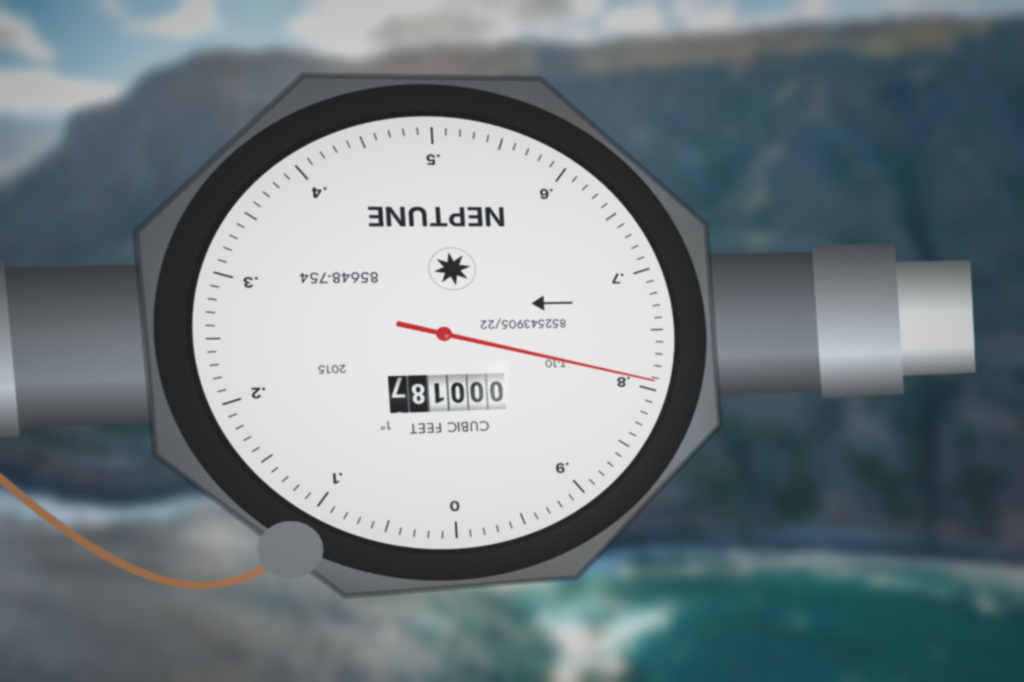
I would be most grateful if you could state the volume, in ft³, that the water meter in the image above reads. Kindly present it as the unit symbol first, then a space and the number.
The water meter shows ft³ 186.79
